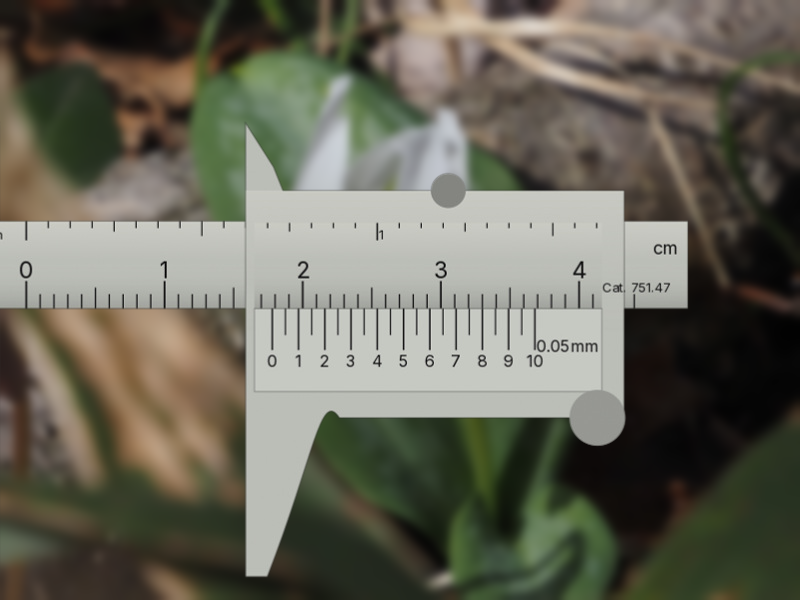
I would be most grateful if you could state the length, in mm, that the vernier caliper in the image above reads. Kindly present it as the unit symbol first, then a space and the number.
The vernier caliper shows mm 17.8
